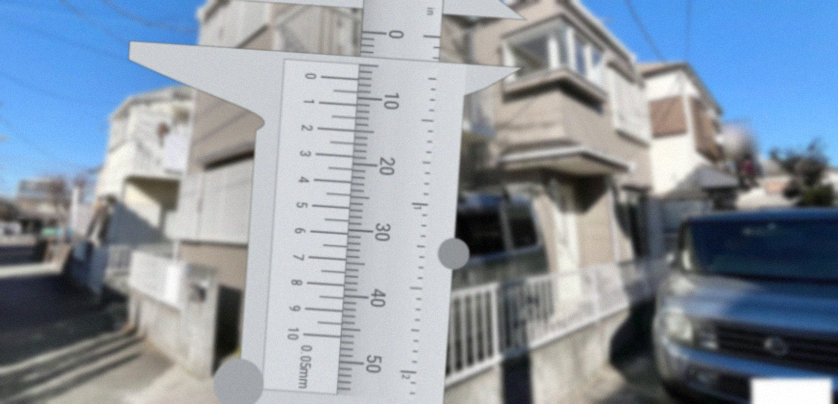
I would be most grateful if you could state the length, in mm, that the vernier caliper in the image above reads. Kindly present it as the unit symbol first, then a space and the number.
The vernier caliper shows mm 7.2
